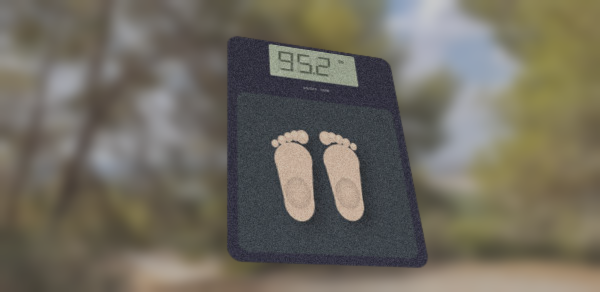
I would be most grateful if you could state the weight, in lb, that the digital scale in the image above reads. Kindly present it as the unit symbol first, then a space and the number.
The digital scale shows lb 95.2
